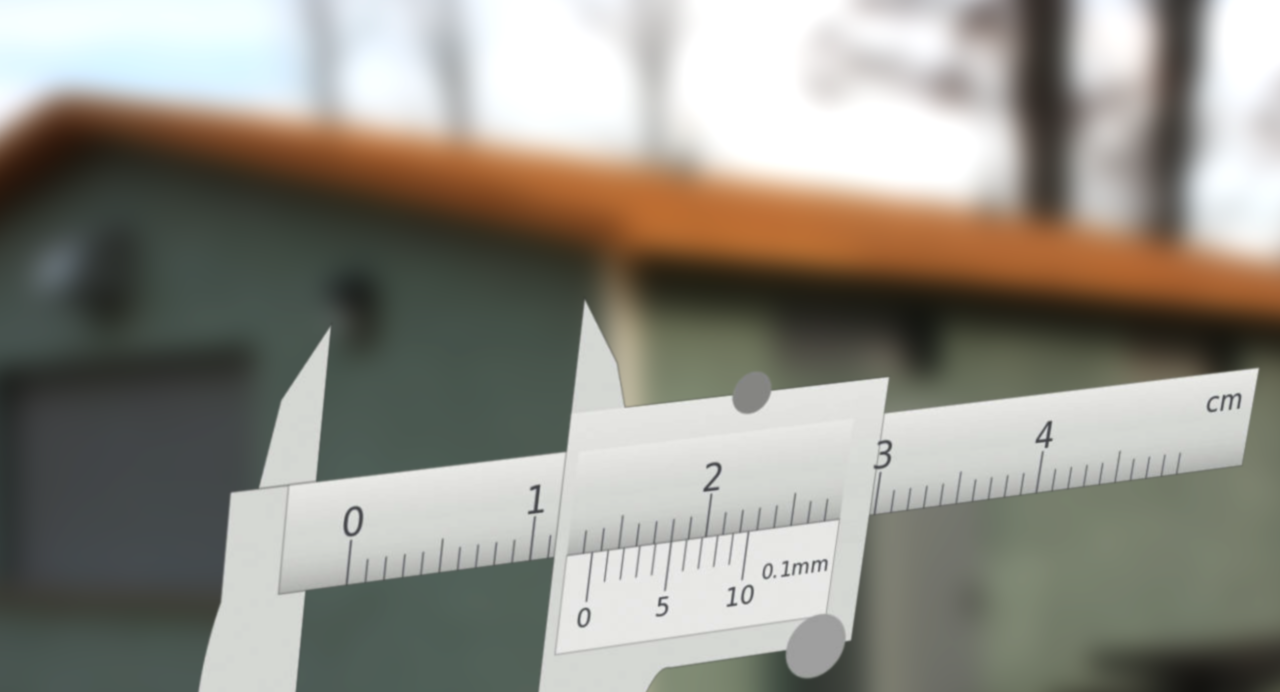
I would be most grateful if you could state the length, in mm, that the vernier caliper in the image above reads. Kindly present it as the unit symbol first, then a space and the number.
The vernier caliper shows mm 13.5
